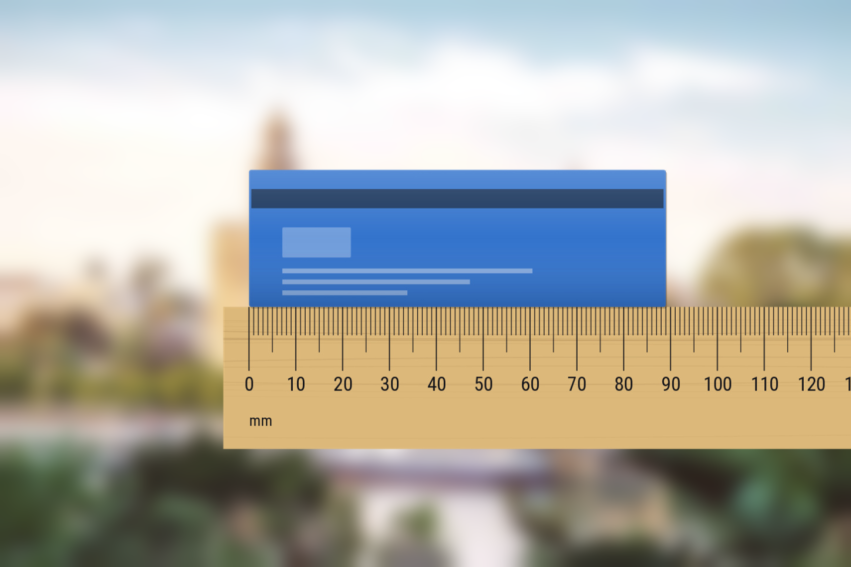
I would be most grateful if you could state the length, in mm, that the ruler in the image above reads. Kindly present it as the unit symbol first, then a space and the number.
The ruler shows mm 89
